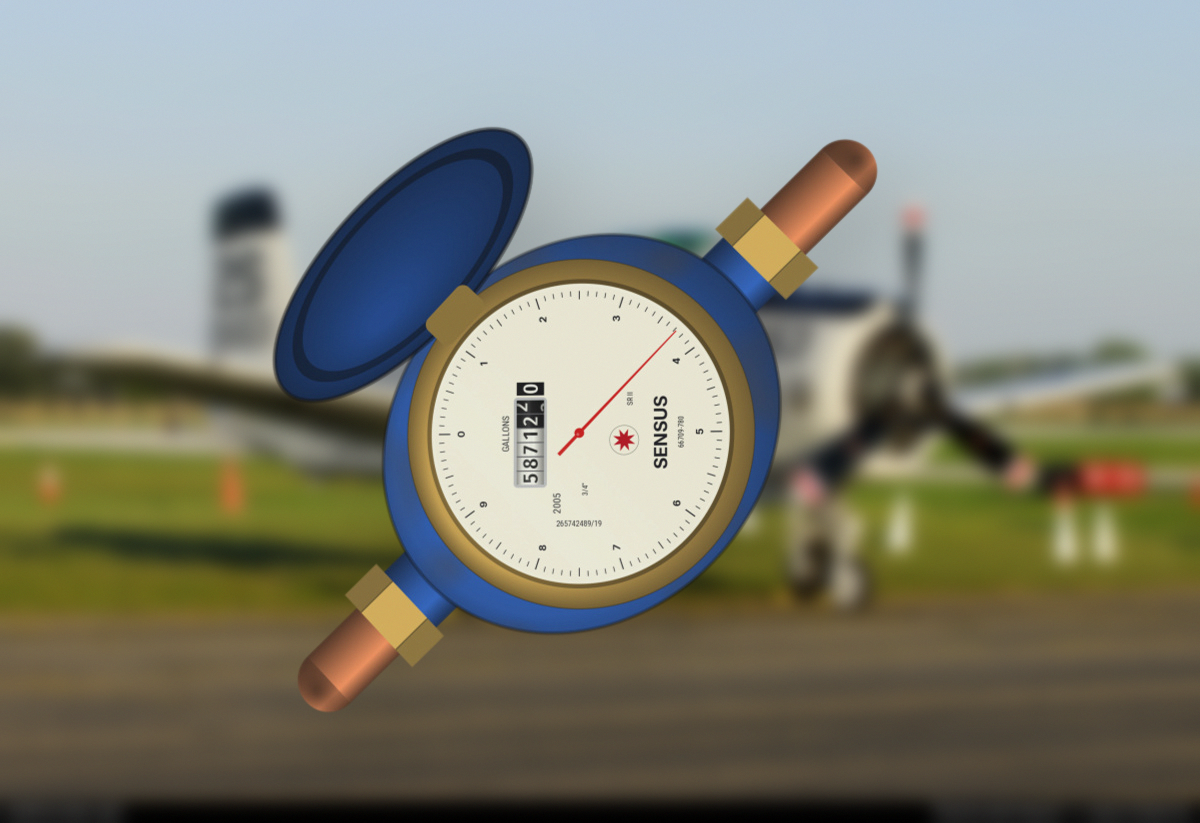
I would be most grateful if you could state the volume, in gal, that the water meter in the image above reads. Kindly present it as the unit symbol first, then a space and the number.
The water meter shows gal 5871223.7
